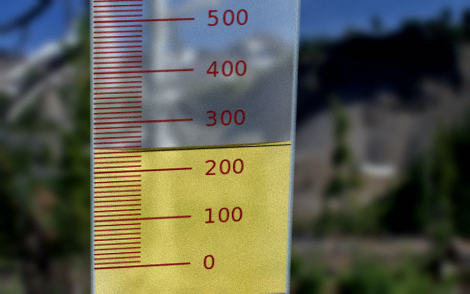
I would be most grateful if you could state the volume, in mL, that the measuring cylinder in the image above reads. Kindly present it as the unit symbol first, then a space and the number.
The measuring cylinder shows mL 240
